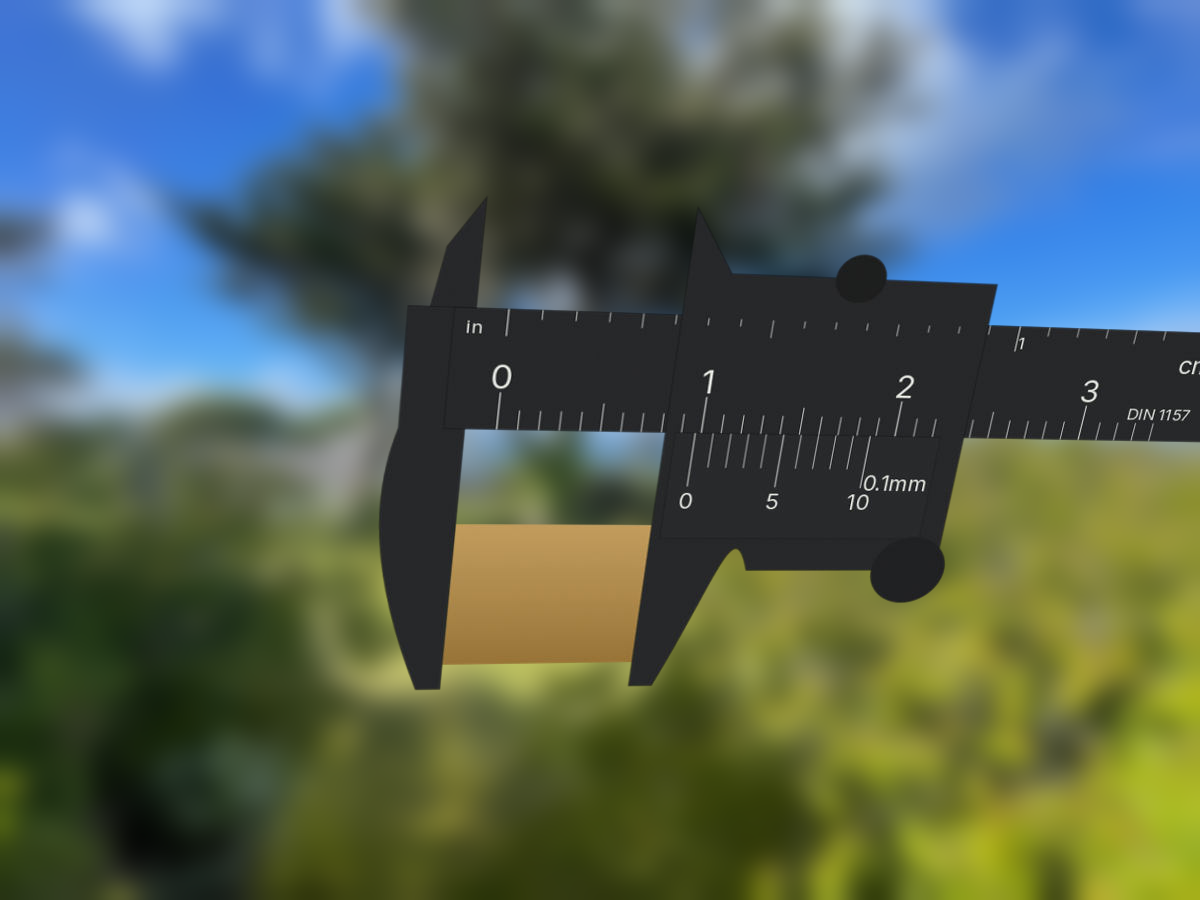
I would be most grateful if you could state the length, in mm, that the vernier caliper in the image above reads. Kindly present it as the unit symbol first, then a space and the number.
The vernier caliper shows mm 9.7
